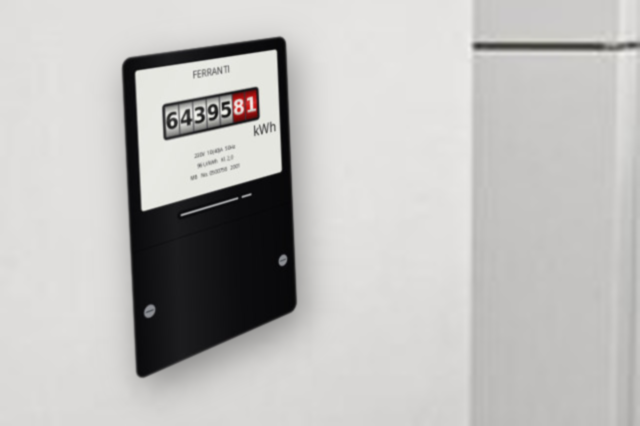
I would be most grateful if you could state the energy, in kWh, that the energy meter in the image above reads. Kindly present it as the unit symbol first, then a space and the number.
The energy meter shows kWh 64395.81
